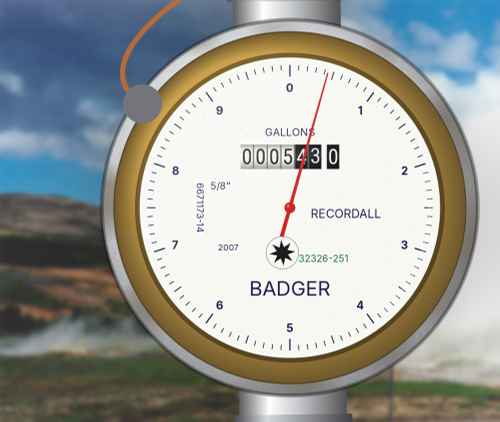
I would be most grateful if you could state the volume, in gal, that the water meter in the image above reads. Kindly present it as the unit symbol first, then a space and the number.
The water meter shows gal 5430.4
